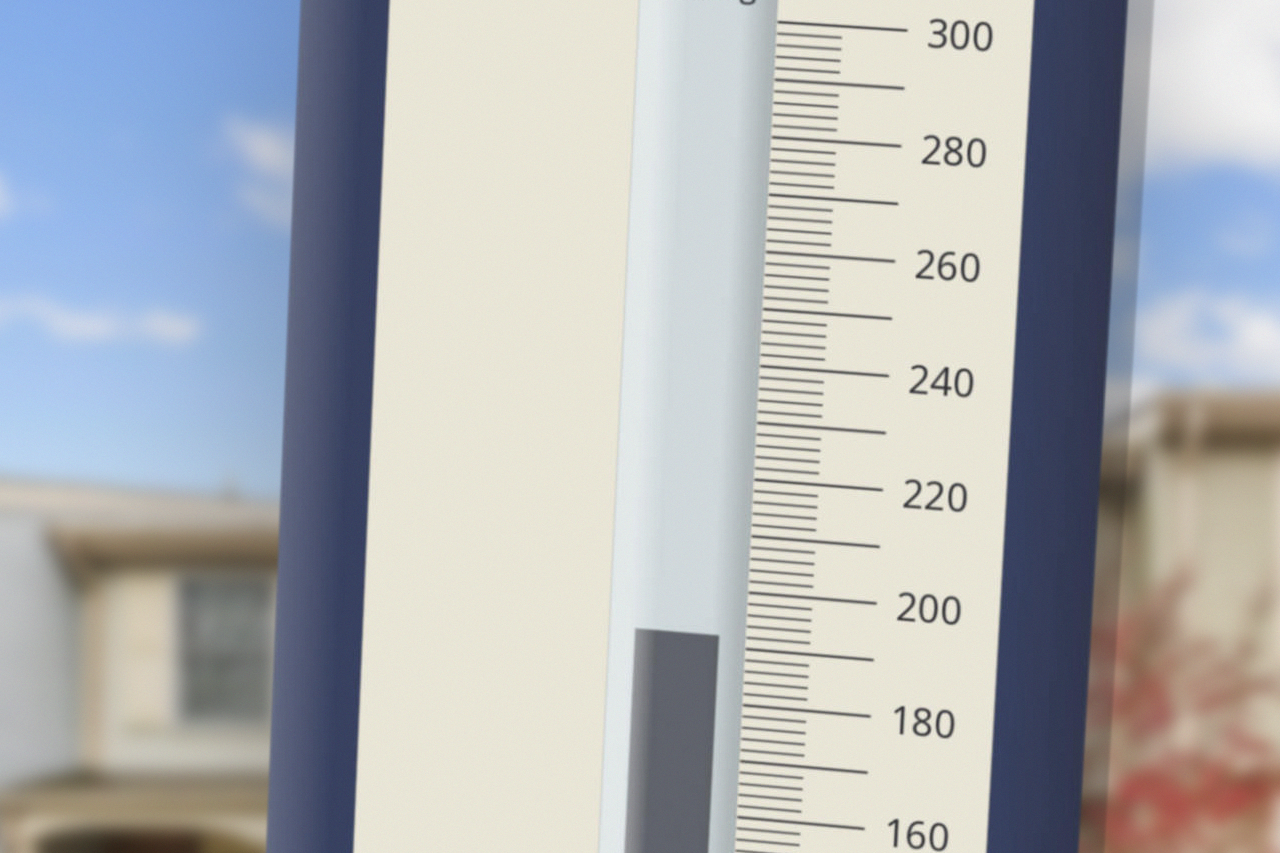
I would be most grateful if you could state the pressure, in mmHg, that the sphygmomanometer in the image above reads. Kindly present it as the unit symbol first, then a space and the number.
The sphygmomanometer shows mmHg 192
